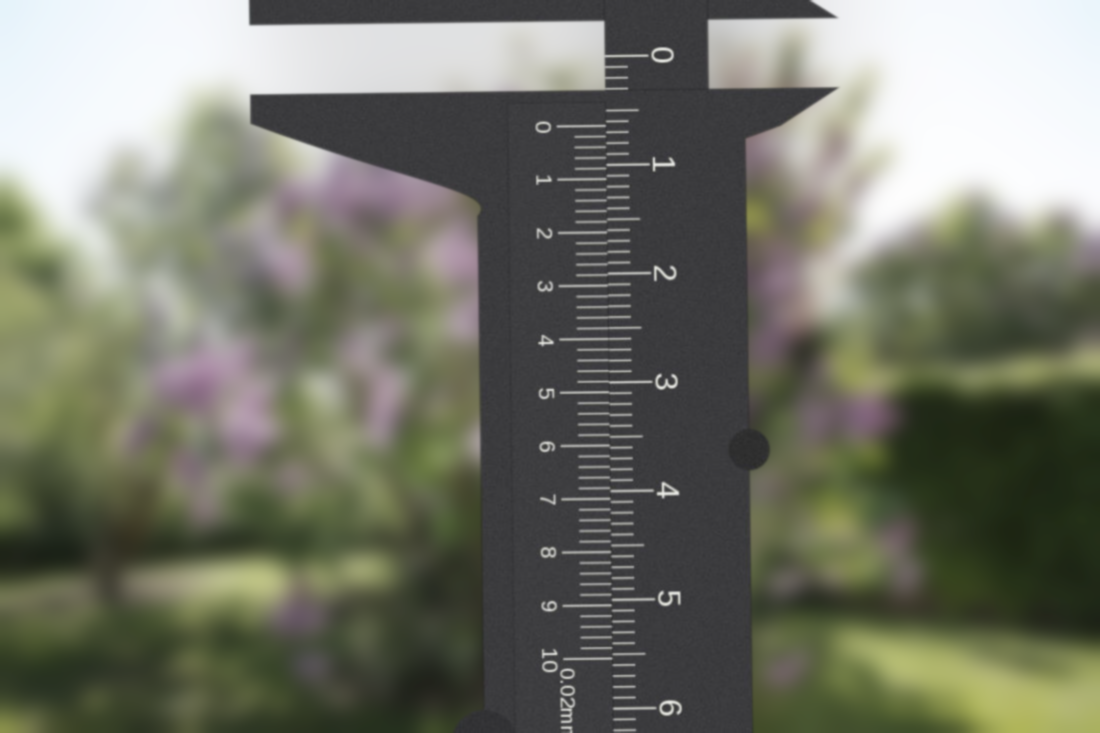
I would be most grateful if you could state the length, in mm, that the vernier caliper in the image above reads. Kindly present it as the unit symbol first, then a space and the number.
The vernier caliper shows mm 6.4
